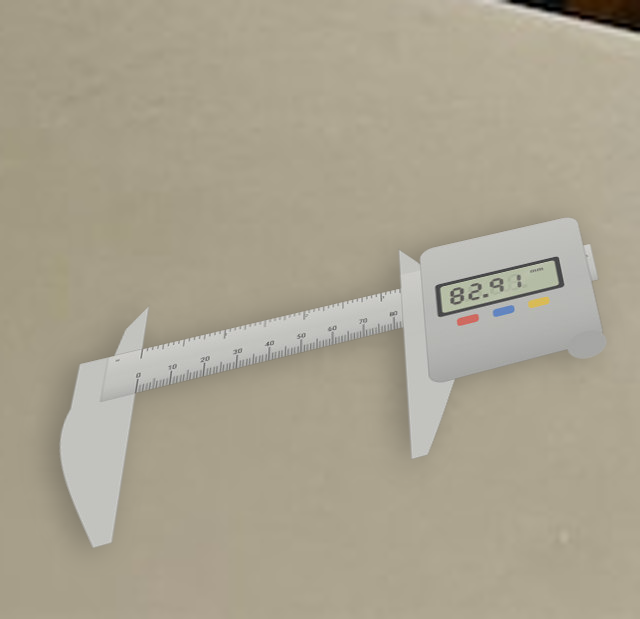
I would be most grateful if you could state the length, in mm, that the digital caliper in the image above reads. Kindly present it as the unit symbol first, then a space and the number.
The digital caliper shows mm 82.91
